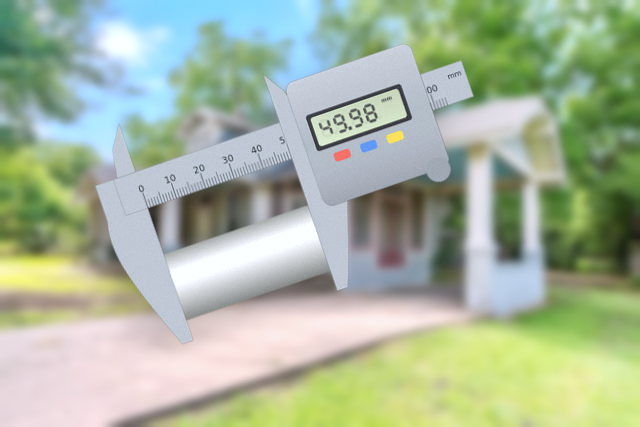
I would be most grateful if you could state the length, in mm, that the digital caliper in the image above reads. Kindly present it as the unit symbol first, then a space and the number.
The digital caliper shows mm 49.98
